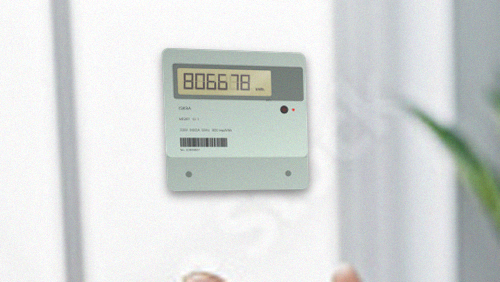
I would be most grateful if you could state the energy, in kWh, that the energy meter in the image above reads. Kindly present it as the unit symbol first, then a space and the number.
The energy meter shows kWh 806678
